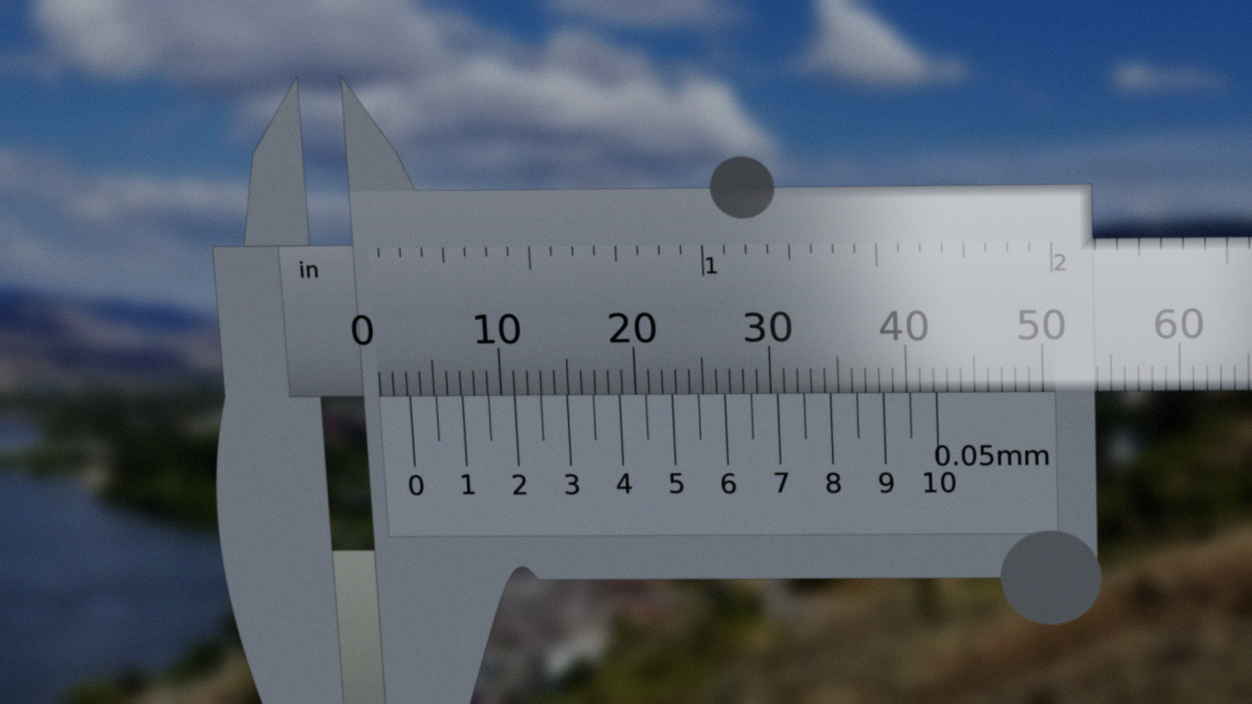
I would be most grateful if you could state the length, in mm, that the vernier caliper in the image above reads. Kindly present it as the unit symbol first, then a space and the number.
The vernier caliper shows mm 3.2
